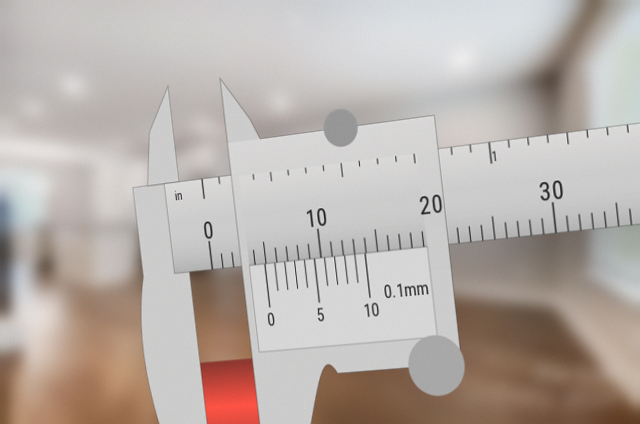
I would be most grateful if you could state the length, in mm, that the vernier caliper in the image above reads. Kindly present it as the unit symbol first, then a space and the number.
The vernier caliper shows mm 4.9
